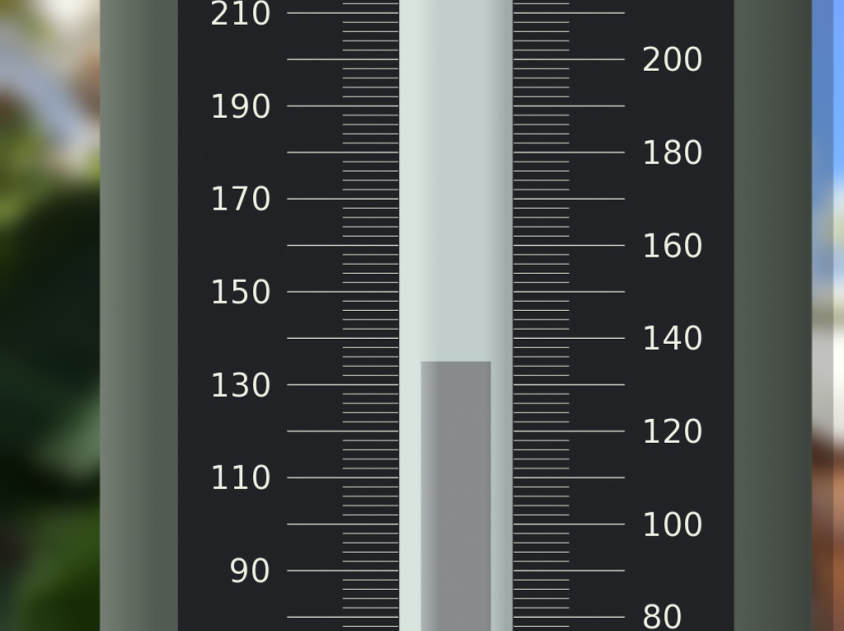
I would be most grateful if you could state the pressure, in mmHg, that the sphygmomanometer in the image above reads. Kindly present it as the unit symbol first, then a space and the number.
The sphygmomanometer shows mmHg 135
